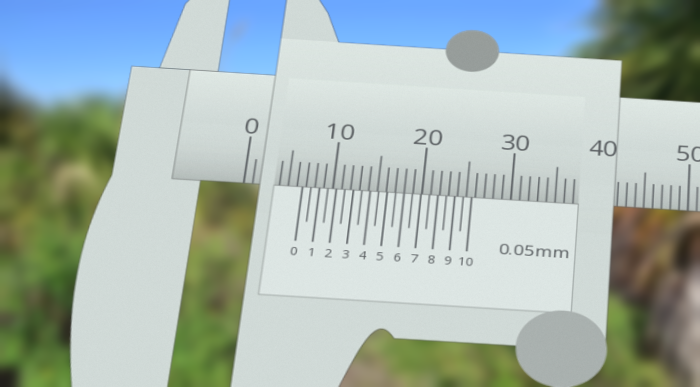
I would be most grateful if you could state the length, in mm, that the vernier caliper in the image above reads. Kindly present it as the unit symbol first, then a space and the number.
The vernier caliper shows mm 6.6
